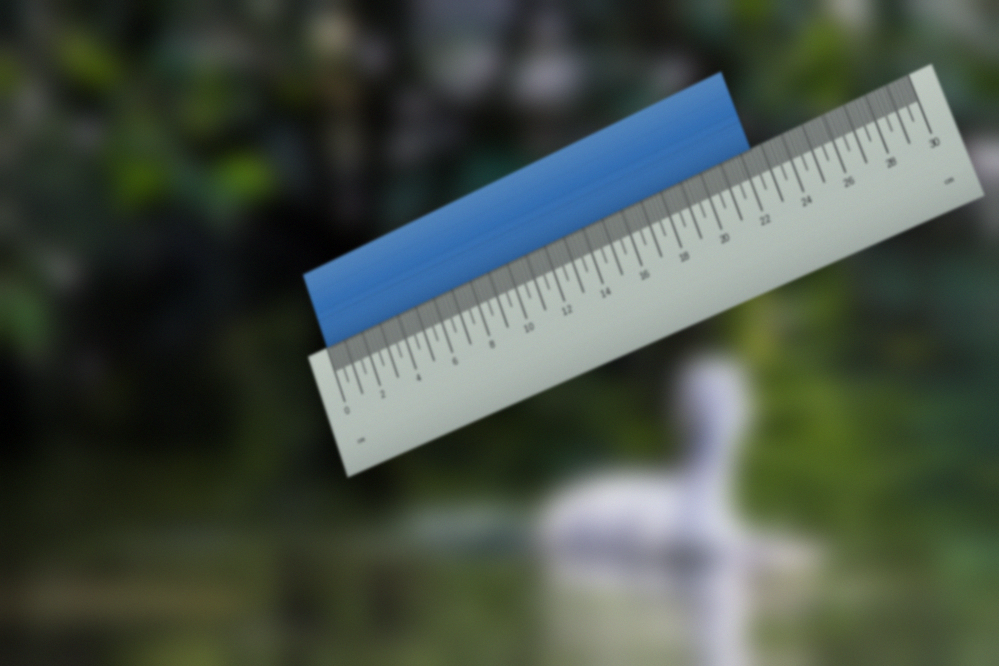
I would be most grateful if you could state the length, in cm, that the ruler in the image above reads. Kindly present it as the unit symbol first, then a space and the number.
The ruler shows cm 22.5
